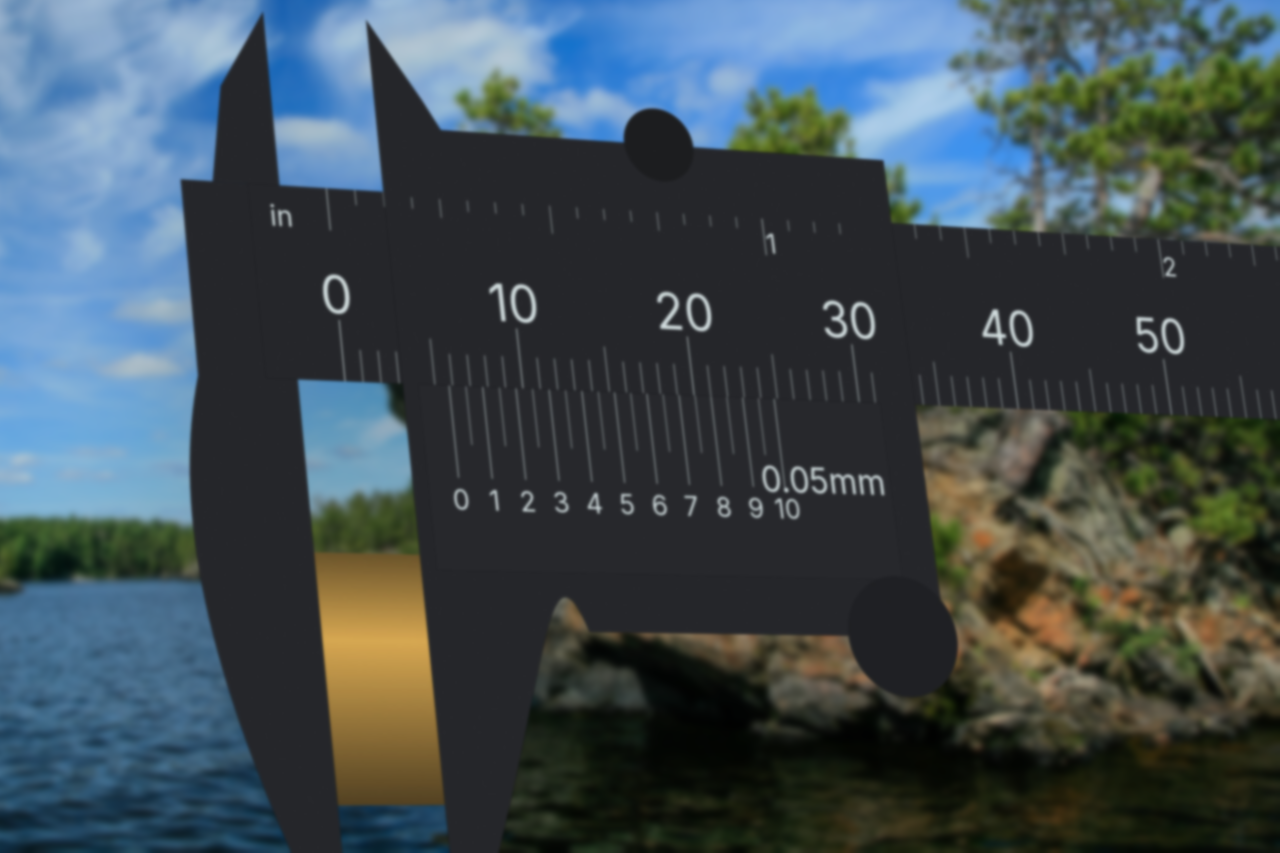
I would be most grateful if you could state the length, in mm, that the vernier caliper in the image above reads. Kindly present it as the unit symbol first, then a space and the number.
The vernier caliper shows mm 5.8
